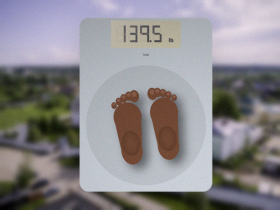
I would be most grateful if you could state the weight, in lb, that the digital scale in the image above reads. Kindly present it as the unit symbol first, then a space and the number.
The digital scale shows lb 139.5
